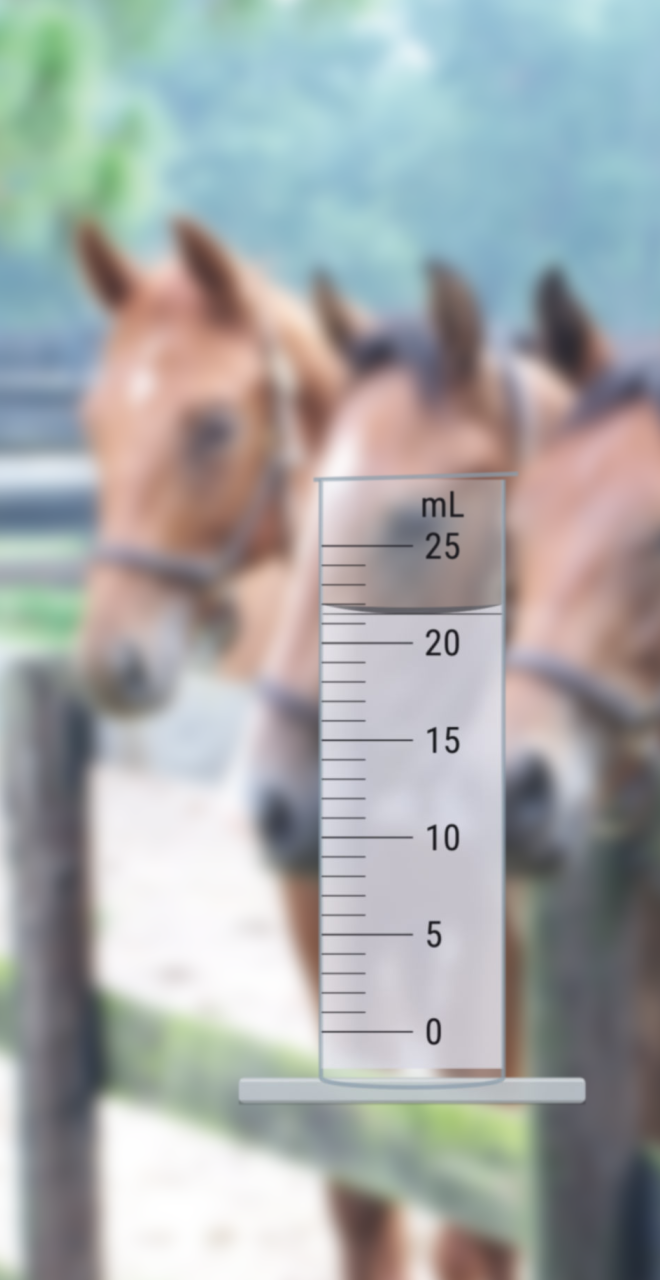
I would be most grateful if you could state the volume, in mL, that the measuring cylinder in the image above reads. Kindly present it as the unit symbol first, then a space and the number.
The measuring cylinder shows mL 21.5
